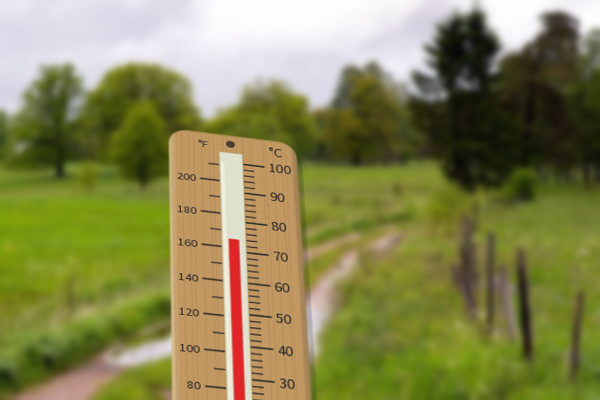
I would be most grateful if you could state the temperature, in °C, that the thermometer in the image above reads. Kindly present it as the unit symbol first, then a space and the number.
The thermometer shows °C 74
